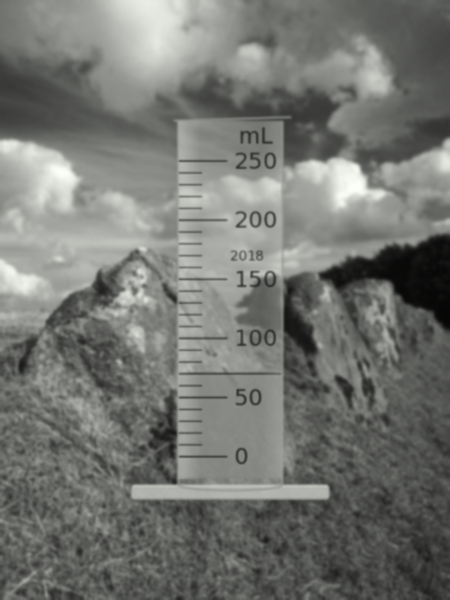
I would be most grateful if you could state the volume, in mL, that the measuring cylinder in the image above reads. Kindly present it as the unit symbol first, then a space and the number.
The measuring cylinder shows mL 70
